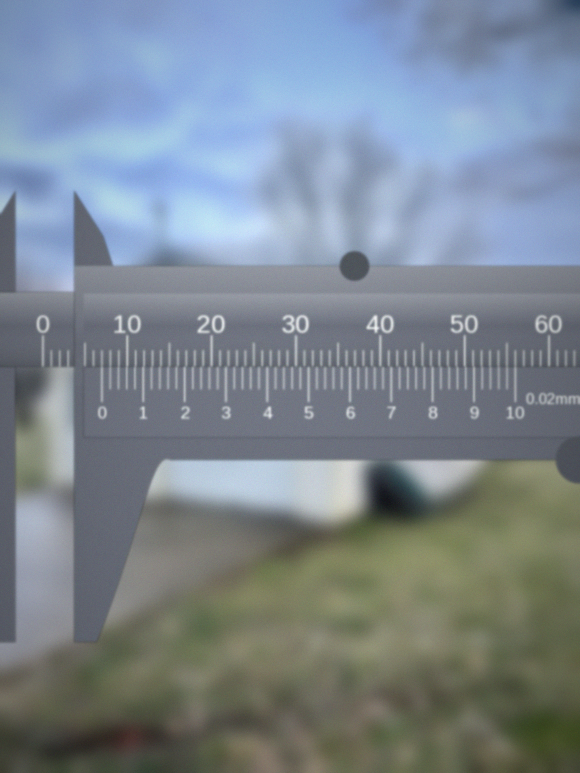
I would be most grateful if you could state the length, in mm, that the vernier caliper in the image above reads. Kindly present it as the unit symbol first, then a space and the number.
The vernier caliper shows mm 7.0
